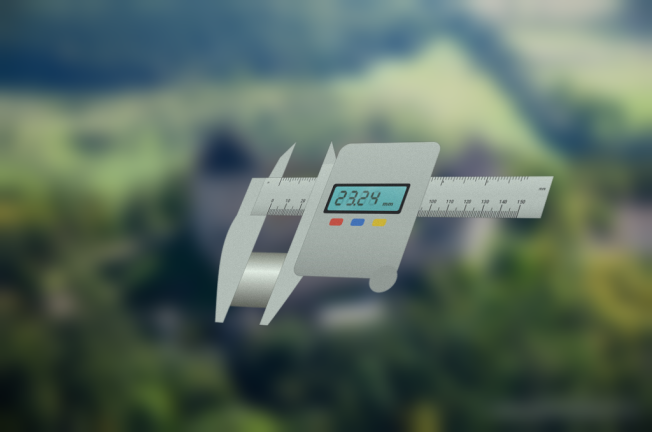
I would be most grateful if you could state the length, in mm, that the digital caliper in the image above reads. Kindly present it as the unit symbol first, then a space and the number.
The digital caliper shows mm 23.24
